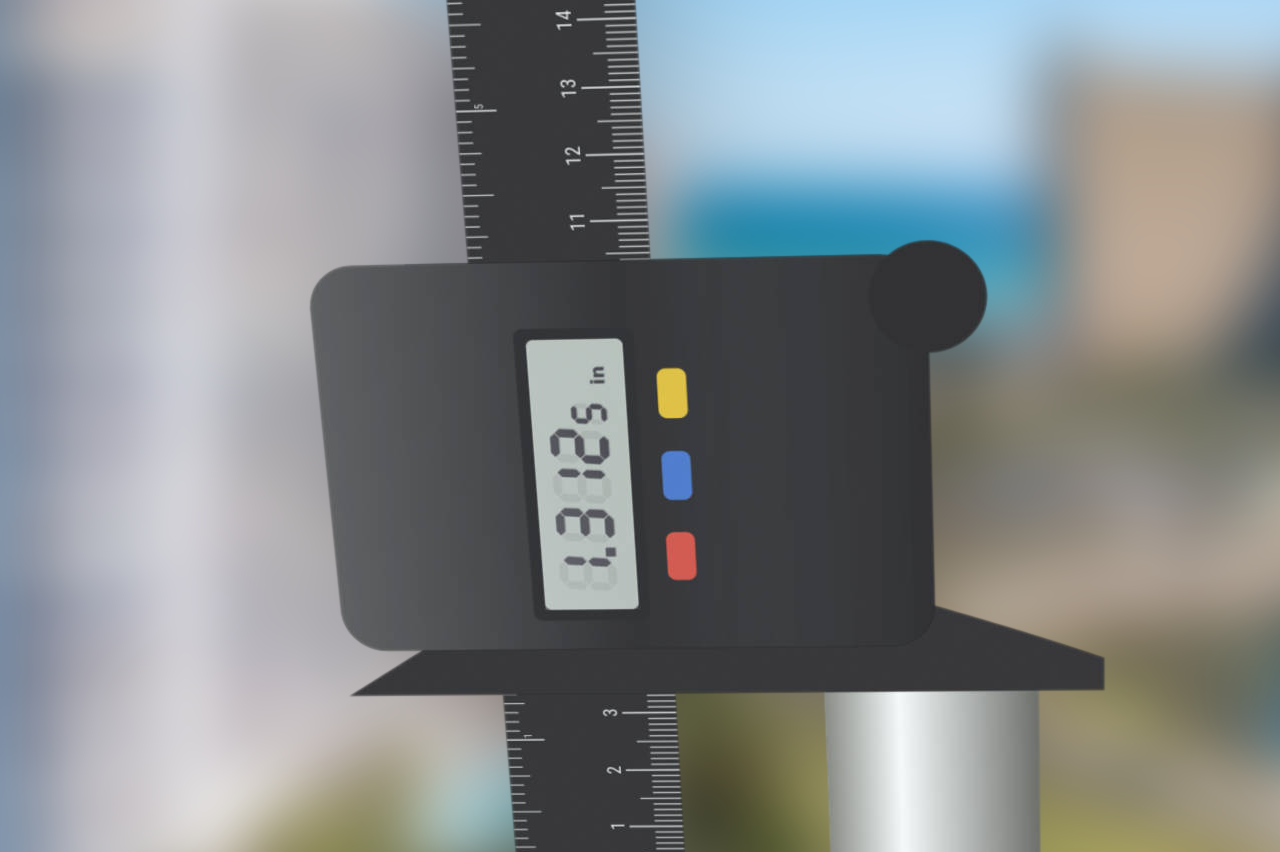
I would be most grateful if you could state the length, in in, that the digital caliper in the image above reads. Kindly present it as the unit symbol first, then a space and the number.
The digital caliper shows in 1.3125
